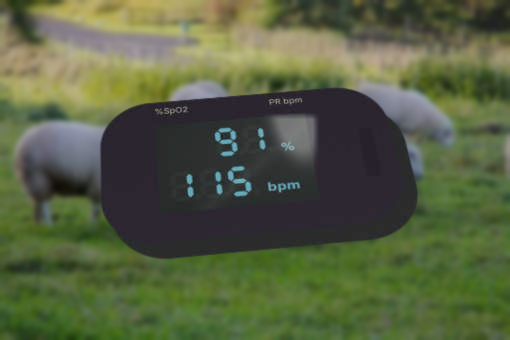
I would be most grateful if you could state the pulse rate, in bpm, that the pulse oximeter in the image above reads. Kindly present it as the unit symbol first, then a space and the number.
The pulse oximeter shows bpm 115
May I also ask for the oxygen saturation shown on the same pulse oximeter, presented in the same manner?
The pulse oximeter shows % 91
